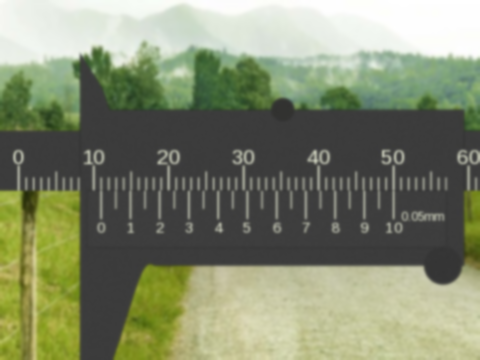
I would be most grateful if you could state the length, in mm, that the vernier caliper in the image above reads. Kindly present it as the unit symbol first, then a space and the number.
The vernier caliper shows mm 11.0
